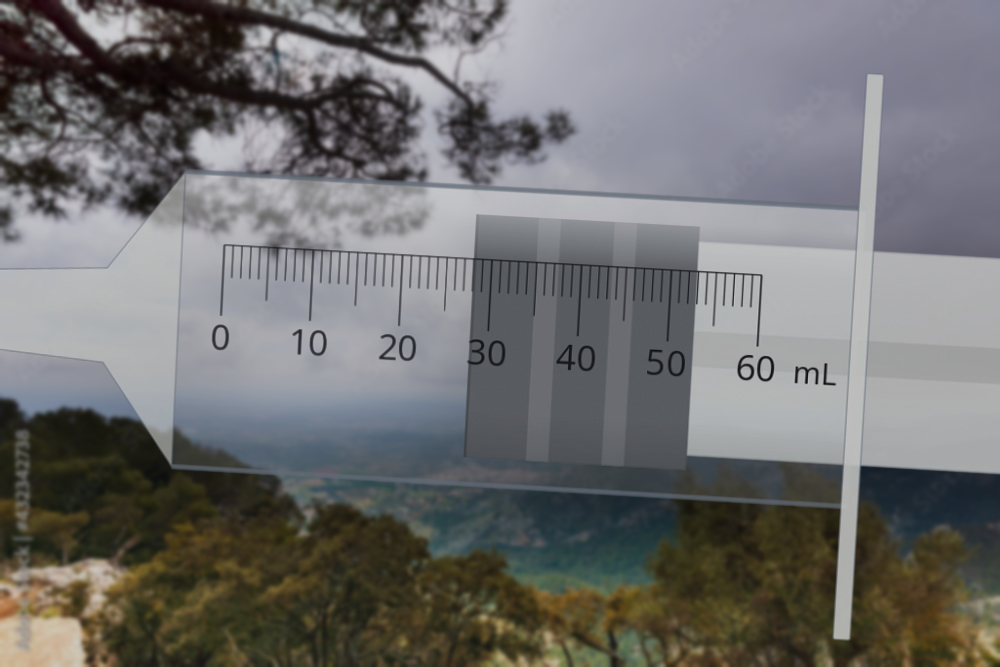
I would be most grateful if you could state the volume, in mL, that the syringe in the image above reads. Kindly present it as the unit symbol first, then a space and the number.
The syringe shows mL 28
